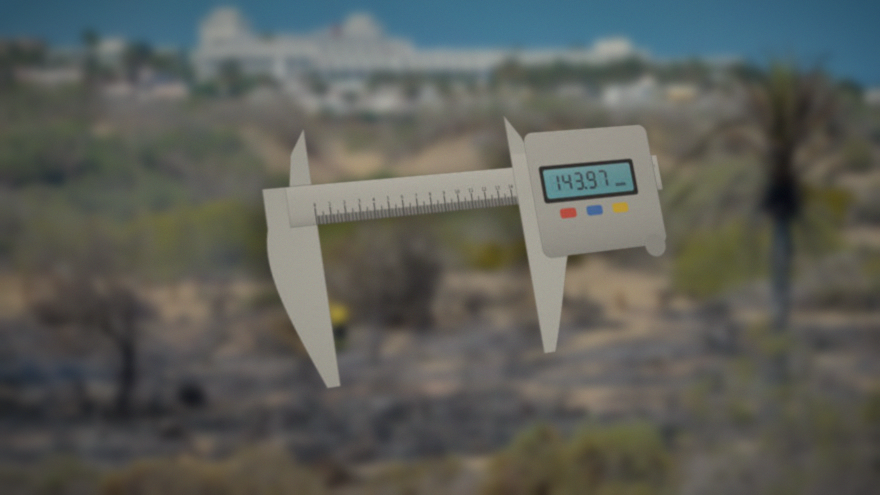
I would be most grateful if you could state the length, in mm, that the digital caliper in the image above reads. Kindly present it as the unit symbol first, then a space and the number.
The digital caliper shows mm 143.97
